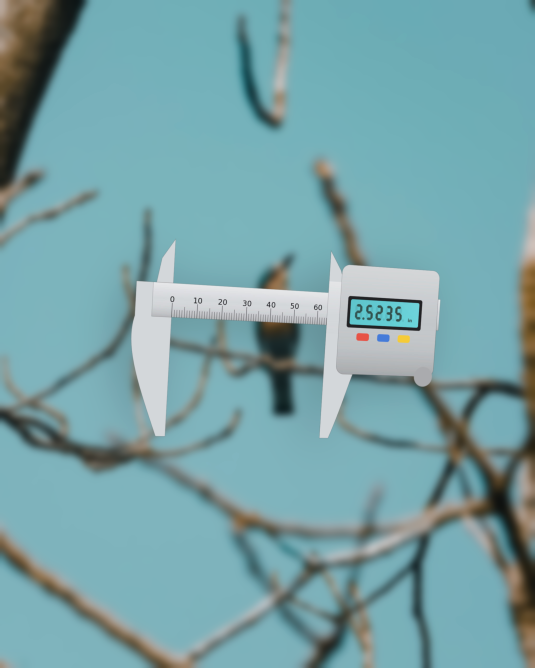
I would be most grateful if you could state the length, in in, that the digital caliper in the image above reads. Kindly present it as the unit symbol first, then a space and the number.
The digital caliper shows in 2.5235
